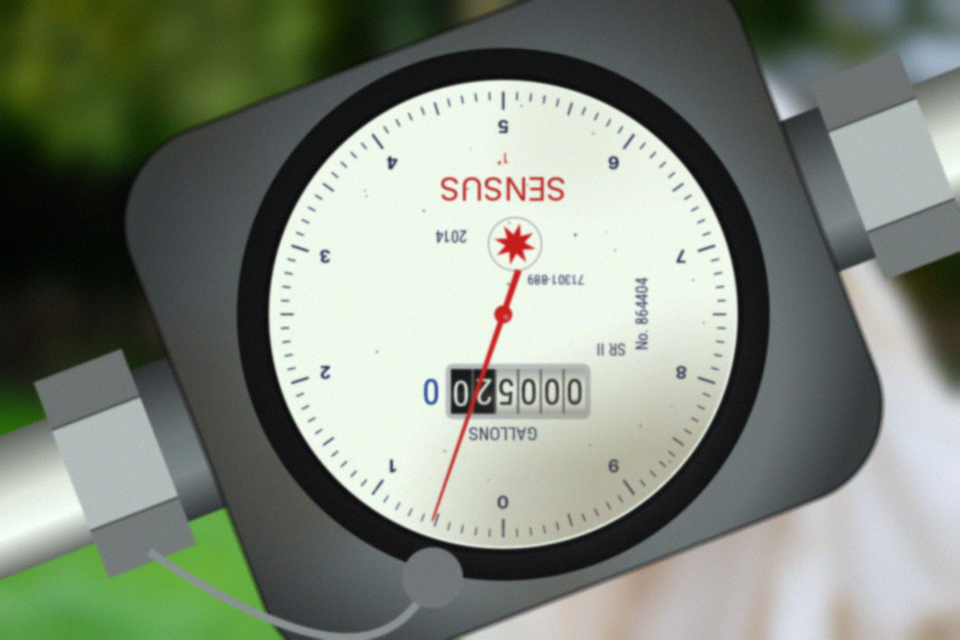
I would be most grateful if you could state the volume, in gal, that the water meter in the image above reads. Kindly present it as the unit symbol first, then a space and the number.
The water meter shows gal 5200.5
